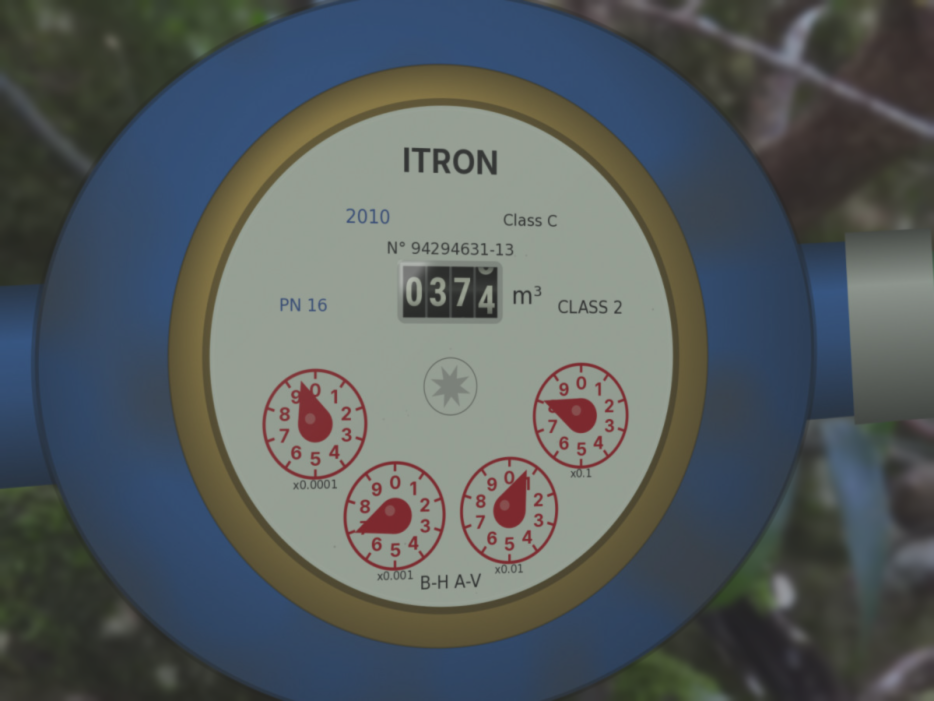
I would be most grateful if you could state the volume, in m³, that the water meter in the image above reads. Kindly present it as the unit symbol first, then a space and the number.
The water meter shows m³ 373.8069
